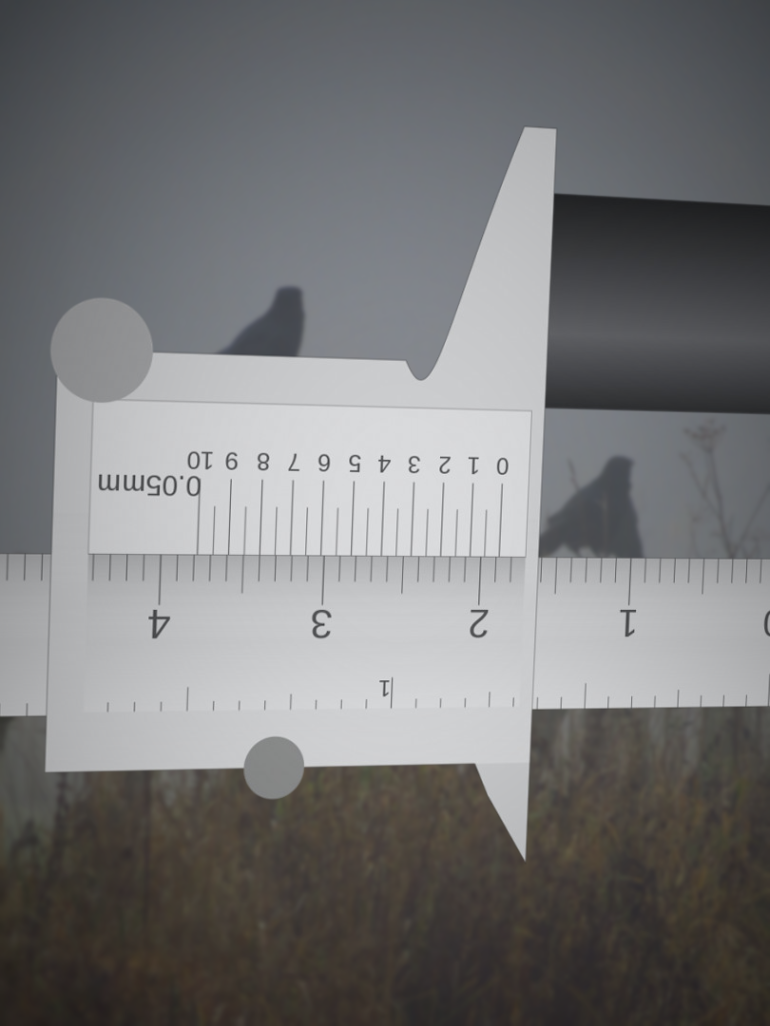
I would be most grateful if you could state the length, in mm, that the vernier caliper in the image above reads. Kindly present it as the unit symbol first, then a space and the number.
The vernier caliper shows mm 18.8
